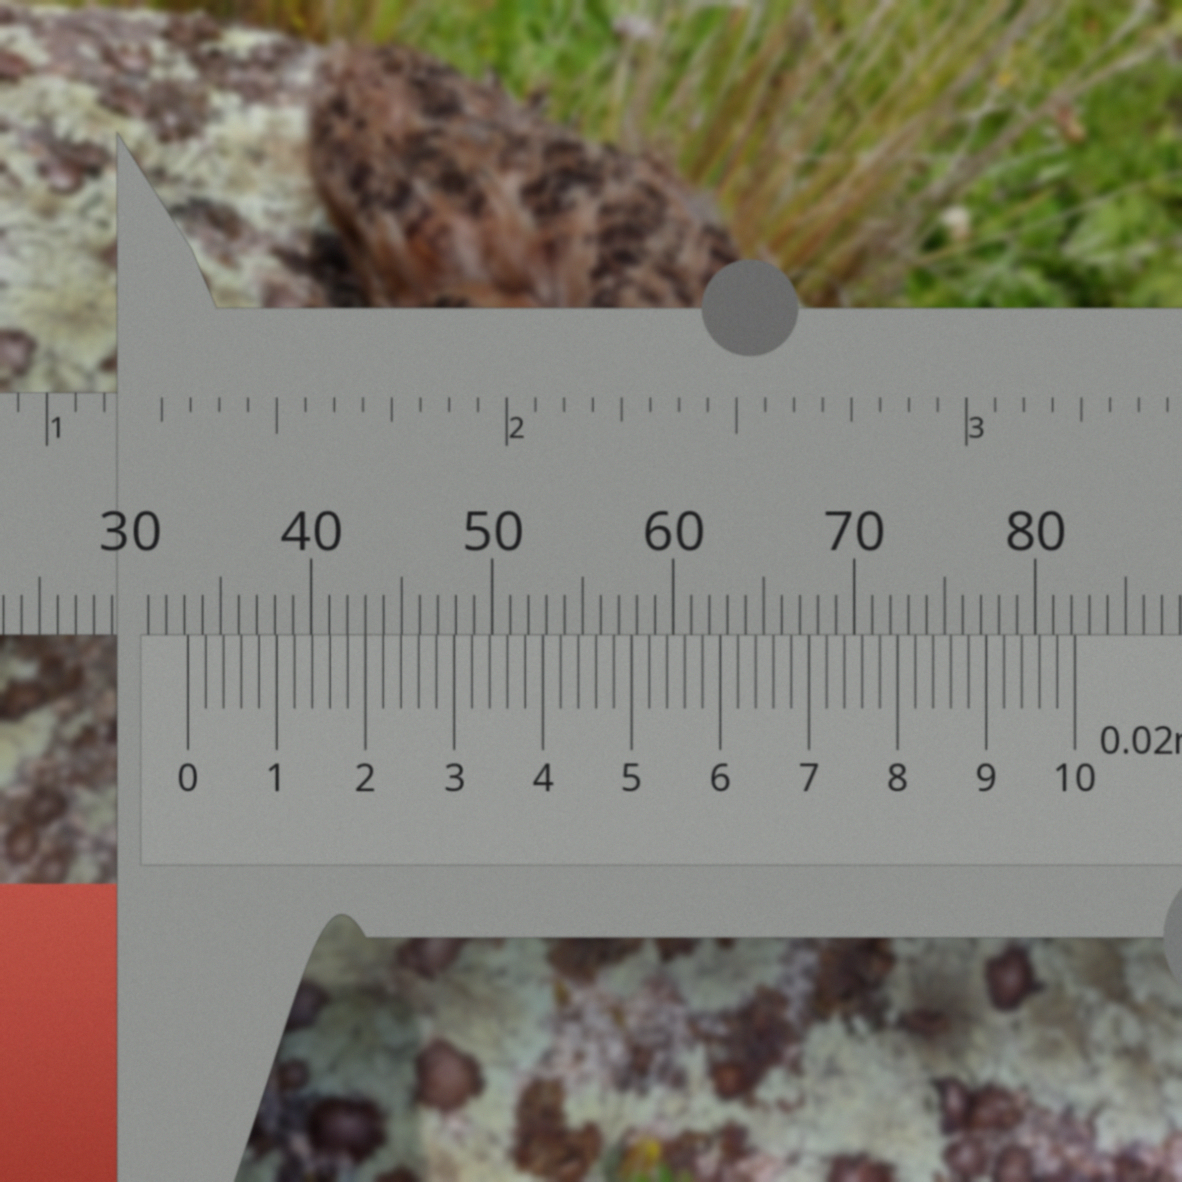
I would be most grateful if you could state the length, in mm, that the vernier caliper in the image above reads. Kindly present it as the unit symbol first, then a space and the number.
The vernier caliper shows mm 33.2
